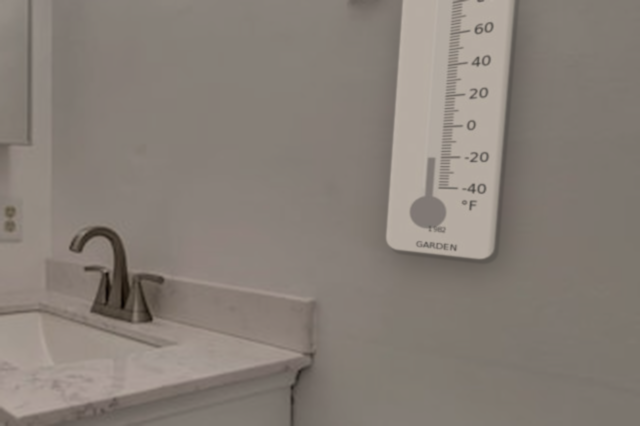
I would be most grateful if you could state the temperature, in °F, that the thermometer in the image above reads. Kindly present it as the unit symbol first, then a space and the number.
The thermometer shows °F -20
